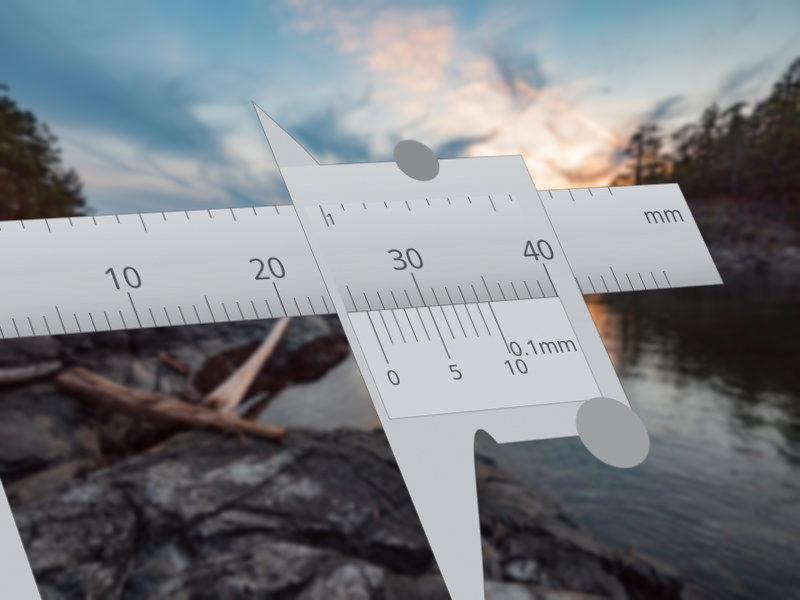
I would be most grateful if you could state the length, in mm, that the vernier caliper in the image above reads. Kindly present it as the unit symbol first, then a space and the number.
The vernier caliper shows mm 25.7
